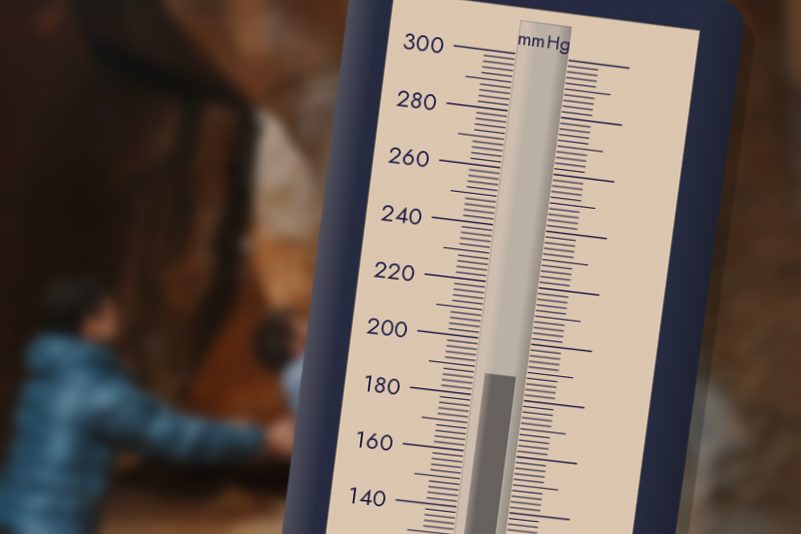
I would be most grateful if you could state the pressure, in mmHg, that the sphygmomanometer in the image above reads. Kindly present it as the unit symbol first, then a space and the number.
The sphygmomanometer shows mmHg 188
